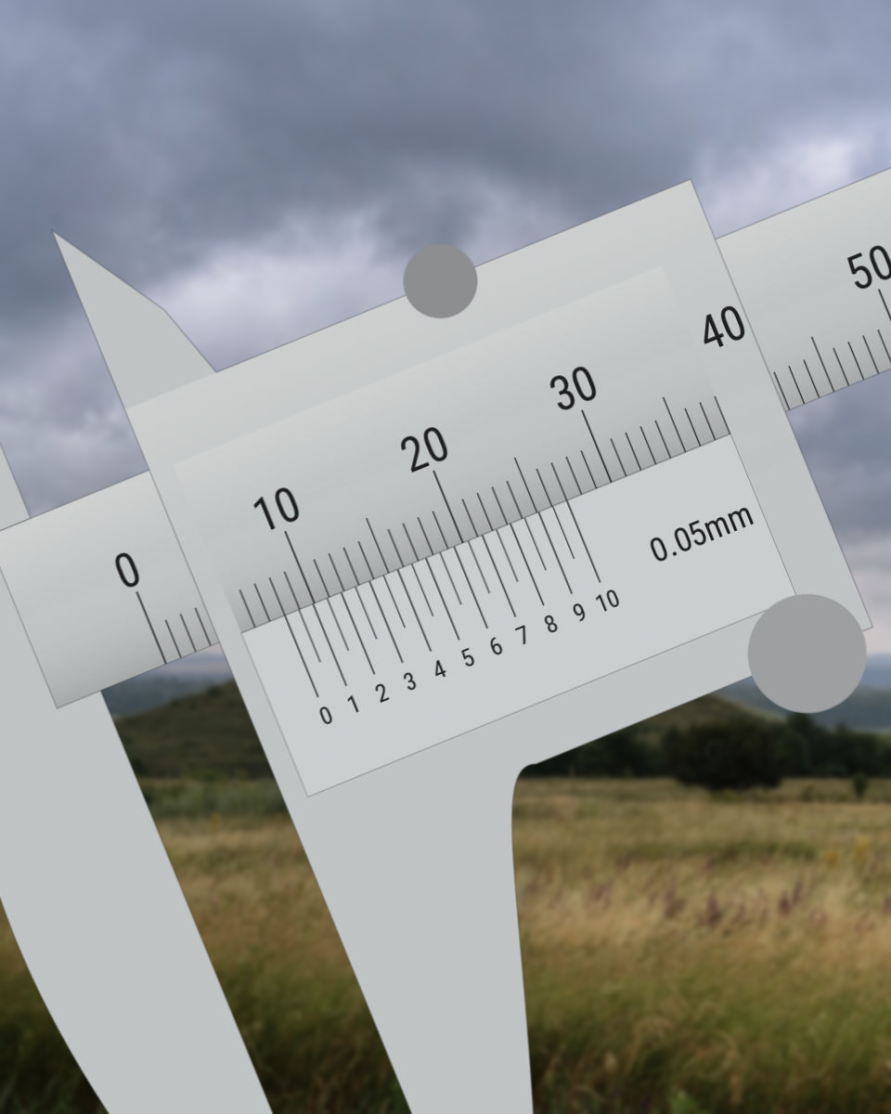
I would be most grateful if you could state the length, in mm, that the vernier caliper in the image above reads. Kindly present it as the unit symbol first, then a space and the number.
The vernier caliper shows mm 8.0
